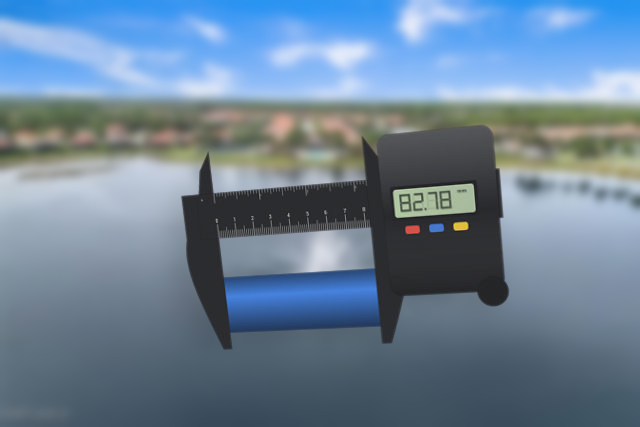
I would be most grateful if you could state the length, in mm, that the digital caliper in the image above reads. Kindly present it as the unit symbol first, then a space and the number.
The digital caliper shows mm 82.78
